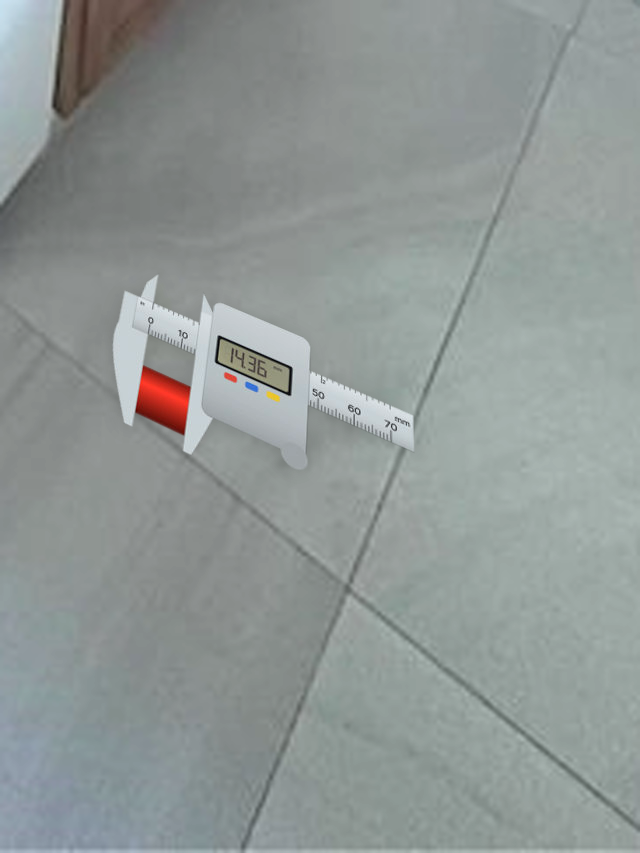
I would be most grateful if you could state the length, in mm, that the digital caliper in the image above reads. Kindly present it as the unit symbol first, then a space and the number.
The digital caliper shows mm 14.36
